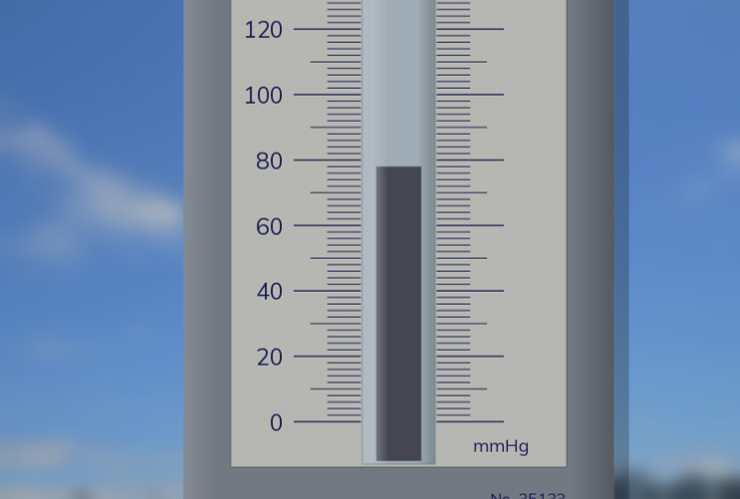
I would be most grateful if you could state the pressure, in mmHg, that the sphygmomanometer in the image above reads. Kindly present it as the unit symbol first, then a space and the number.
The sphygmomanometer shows mmHg 78
